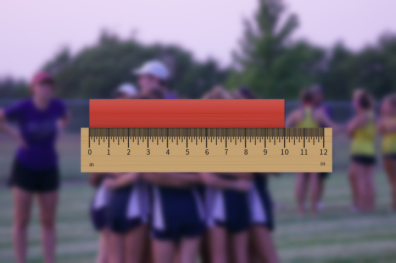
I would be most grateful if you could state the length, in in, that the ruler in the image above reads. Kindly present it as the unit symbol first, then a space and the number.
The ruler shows in 10
